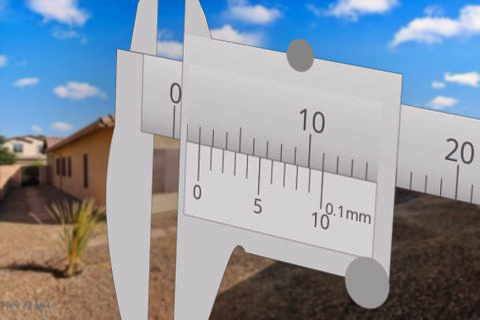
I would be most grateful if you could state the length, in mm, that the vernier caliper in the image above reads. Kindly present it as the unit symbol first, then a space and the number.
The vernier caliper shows mm 2.0
